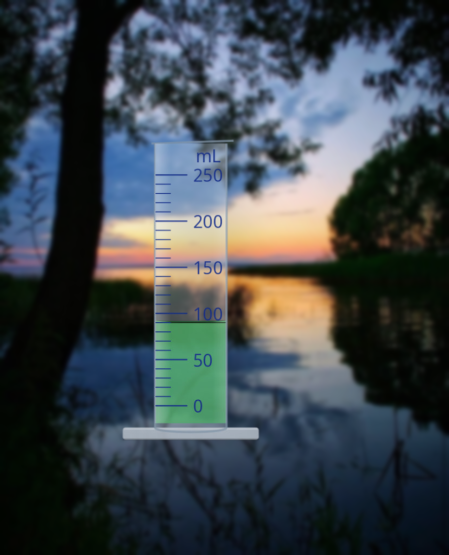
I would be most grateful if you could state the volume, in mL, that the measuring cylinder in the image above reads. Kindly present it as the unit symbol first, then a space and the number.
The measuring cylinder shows mL 90
